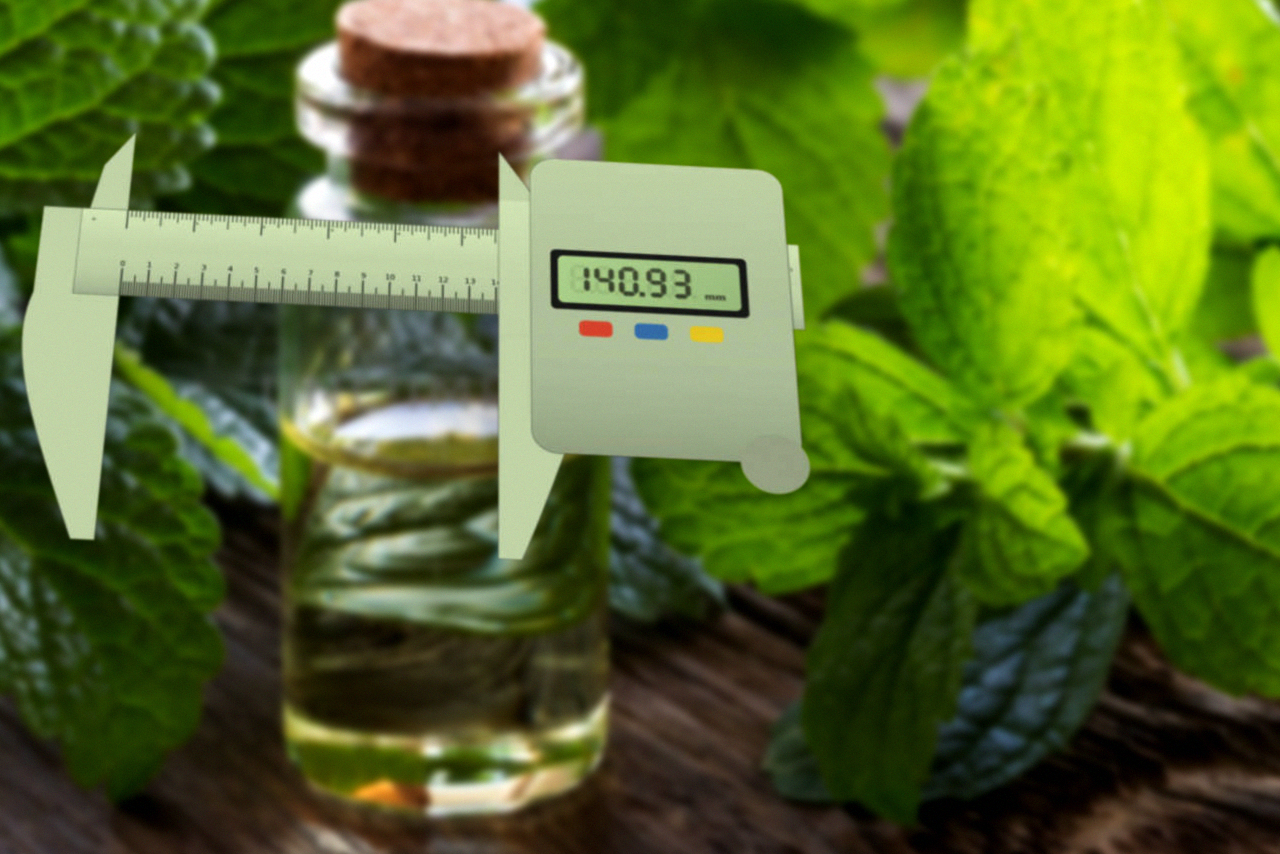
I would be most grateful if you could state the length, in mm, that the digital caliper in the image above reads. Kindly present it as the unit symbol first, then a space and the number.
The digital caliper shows mm 140.93
